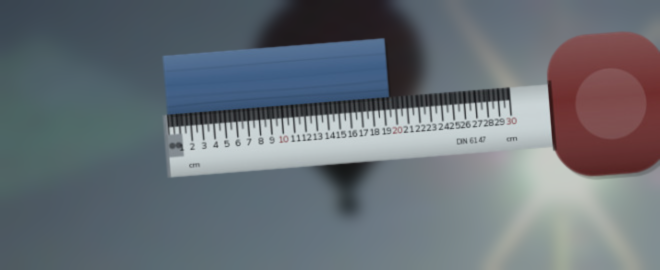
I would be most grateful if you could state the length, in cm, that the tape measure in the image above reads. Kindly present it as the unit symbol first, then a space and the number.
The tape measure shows cm 19.5
